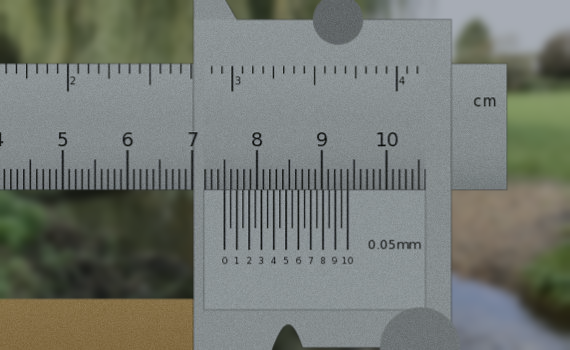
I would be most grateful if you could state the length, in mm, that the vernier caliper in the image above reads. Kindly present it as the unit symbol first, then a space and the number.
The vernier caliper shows mm 75.0
